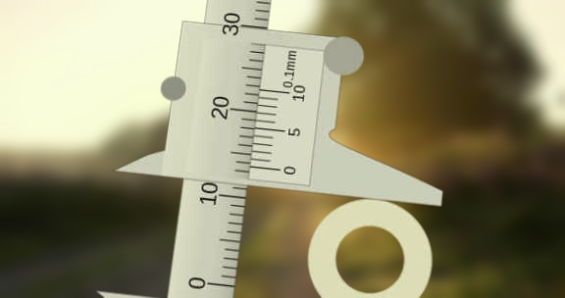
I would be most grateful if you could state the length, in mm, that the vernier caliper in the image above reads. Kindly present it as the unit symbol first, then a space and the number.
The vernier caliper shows mm 13.6
